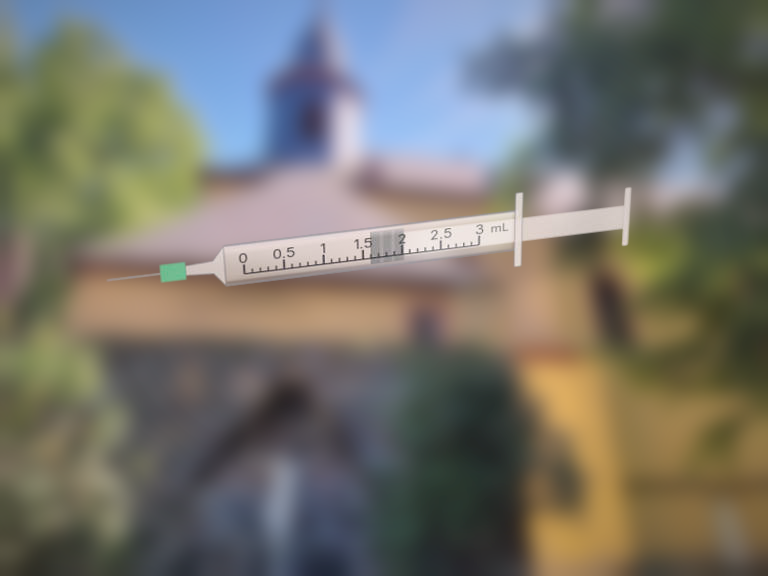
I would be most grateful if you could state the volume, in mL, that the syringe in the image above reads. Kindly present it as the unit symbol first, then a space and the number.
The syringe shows mL 1.6
